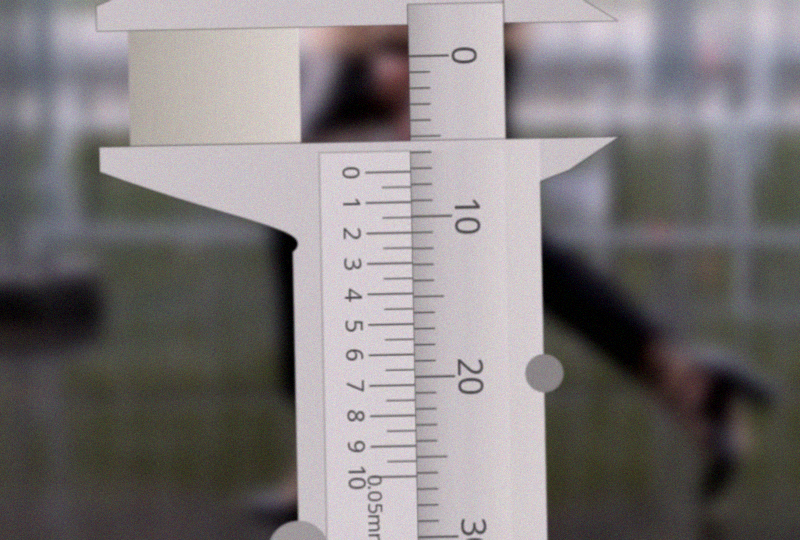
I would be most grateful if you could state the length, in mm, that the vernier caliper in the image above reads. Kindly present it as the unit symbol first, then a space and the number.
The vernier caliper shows mm 7.2
